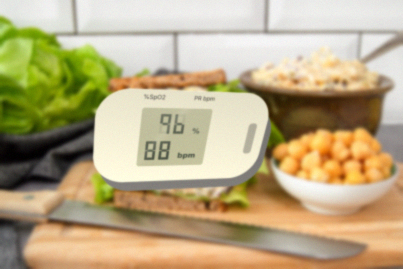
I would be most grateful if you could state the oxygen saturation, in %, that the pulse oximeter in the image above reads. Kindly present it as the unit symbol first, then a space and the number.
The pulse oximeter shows % 96
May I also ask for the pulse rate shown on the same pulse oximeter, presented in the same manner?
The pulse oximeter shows bpm 88
